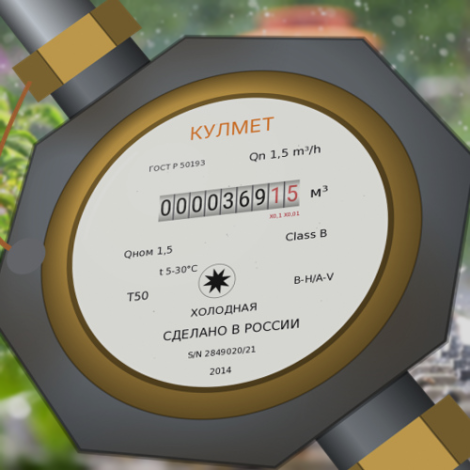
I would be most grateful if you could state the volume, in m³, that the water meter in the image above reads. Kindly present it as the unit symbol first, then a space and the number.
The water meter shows m³ 369.15
